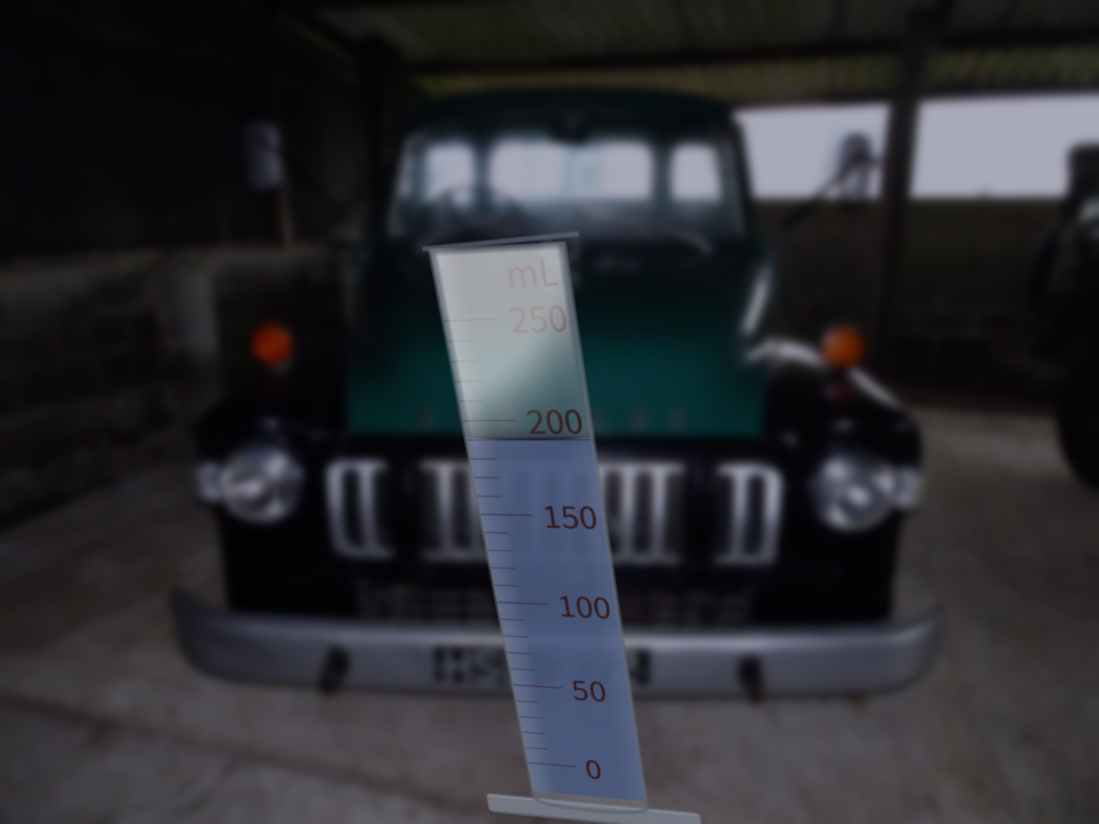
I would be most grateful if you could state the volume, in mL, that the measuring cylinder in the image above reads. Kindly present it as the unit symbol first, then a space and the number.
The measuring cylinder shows mL 190
